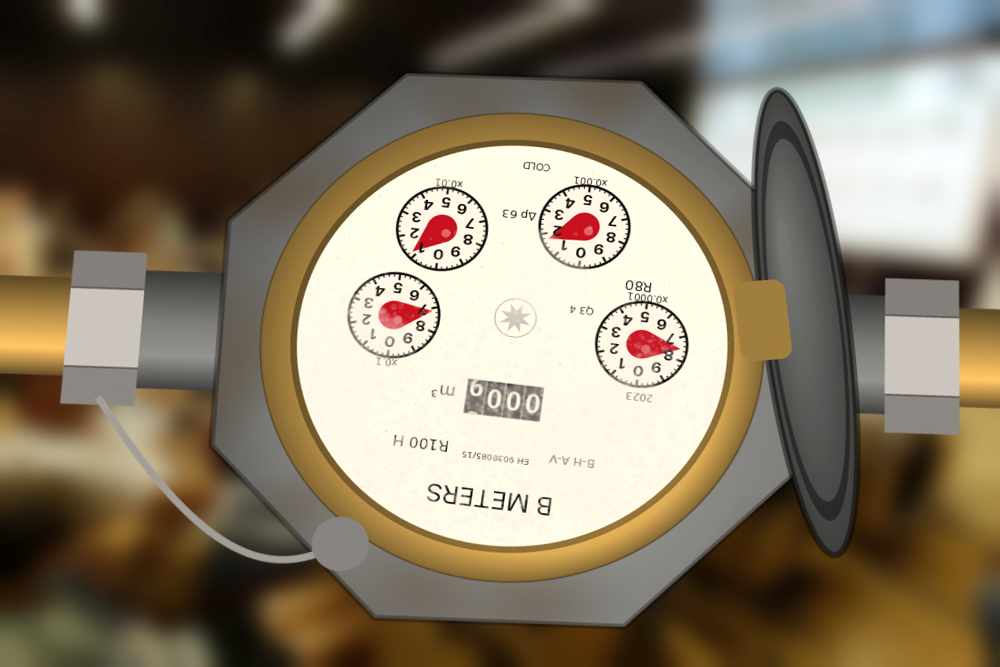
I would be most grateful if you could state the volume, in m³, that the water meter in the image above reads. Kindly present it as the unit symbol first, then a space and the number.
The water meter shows m³ 8.7117
